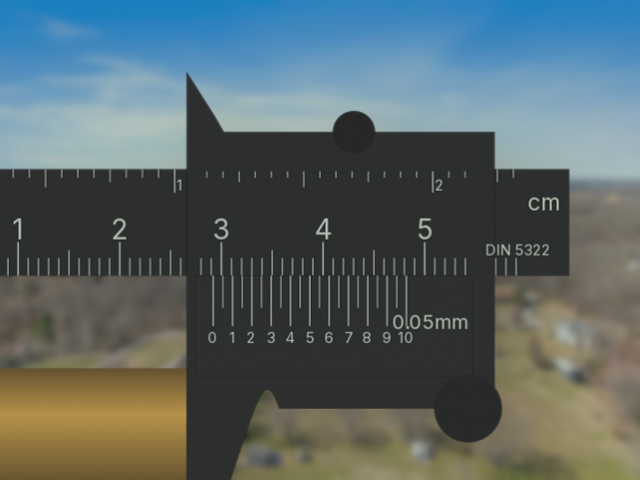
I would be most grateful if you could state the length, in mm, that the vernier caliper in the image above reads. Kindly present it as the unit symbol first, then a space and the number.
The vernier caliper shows mm 29.2
